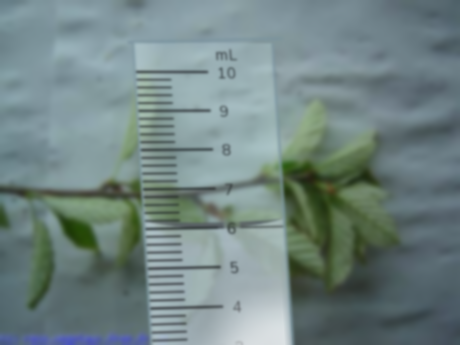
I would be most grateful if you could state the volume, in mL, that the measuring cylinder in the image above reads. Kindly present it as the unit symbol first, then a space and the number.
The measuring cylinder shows mL 6
